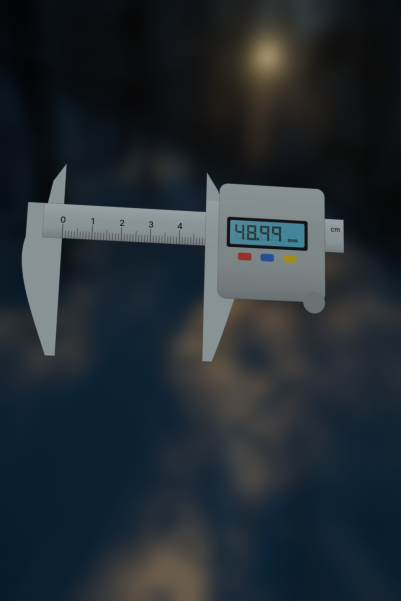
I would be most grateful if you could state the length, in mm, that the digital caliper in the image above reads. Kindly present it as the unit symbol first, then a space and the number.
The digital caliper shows mm 48.99
